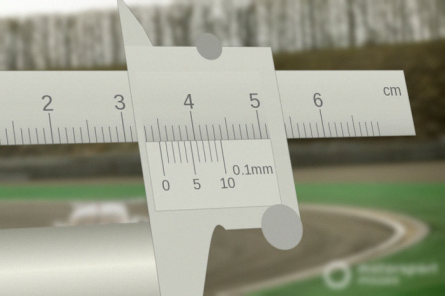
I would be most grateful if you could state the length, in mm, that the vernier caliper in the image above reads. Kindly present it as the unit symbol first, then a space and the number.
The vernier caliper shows mm 34.8
